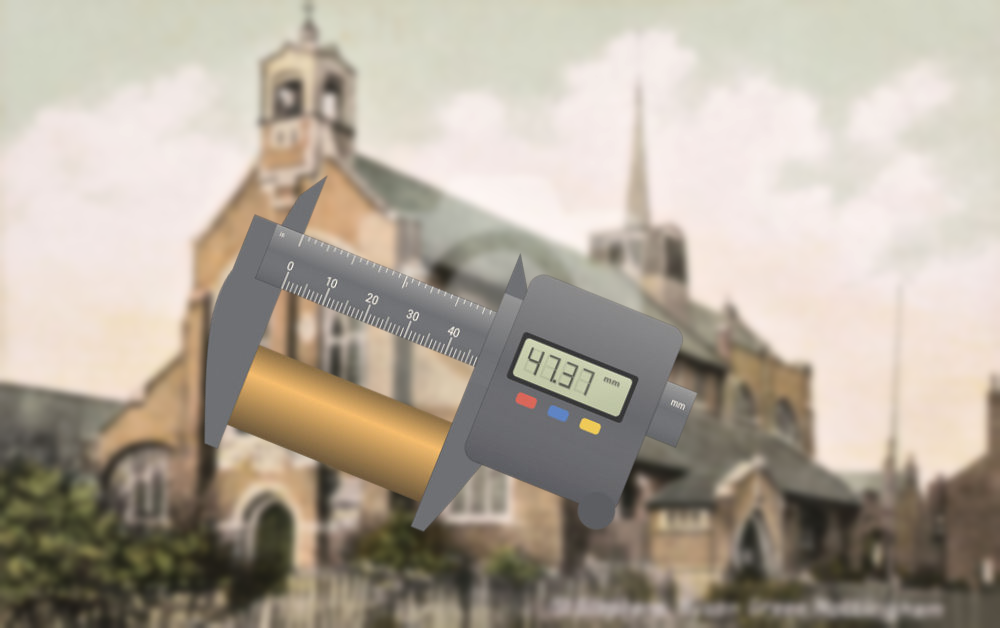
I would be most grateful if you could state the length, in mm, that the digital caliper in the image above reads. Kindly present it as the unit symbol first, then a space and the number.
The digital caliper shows mm 47.37
